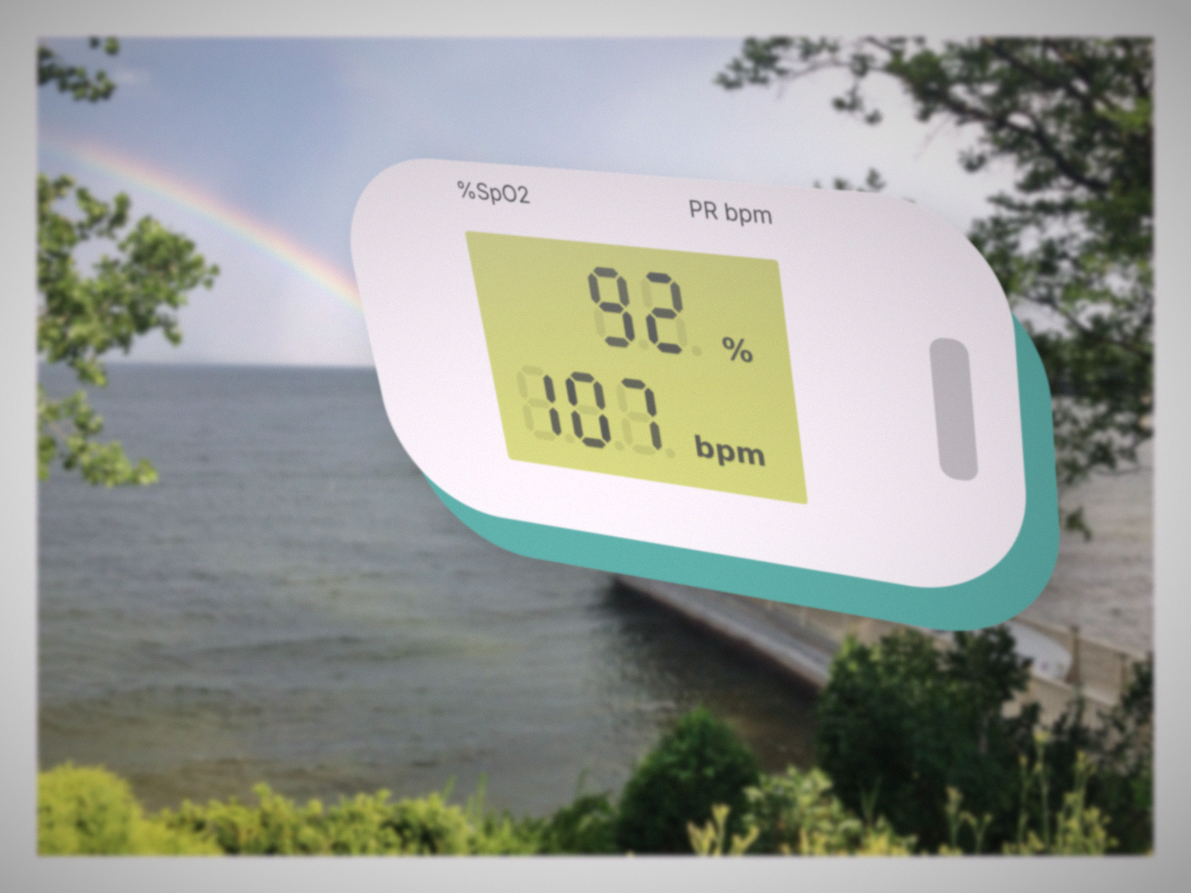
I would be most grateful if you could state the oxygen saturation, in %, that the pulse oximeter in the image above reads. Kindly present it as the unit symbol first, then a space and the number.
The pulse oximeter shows % 92
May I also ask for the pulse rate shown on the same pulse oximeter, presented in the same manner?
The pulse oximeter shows bpm 107
